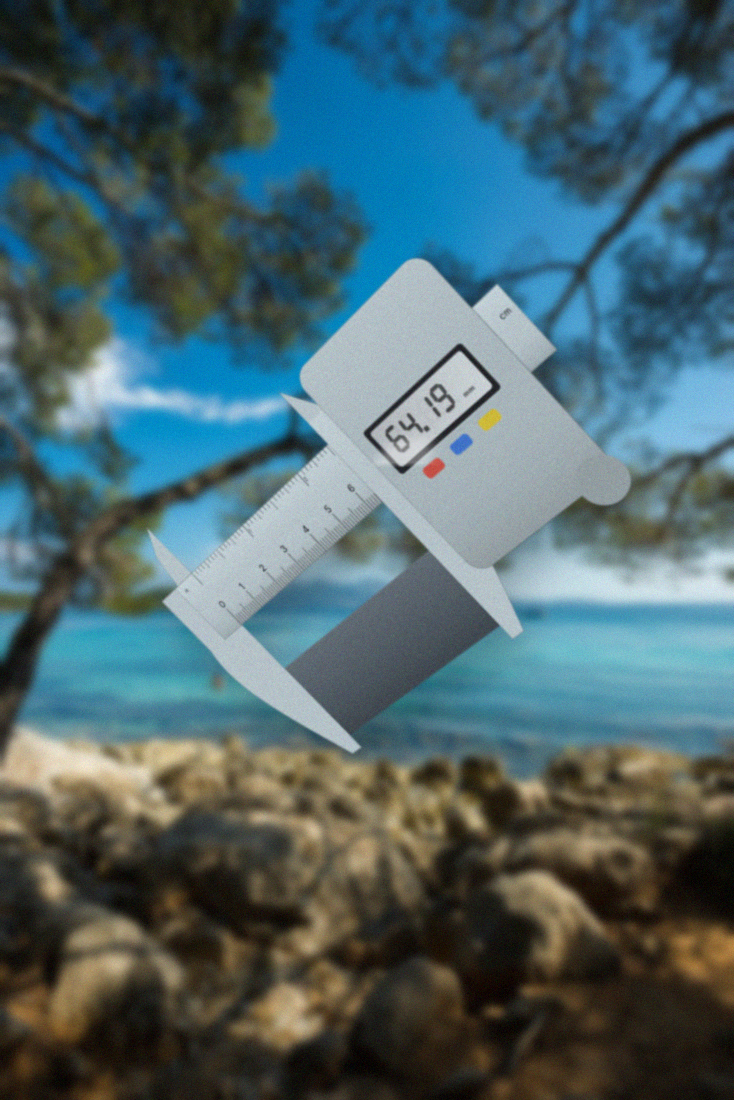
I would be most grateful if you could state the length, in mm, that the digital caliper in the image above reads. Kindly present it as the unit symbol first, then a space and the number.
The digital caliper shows mm 64.19
